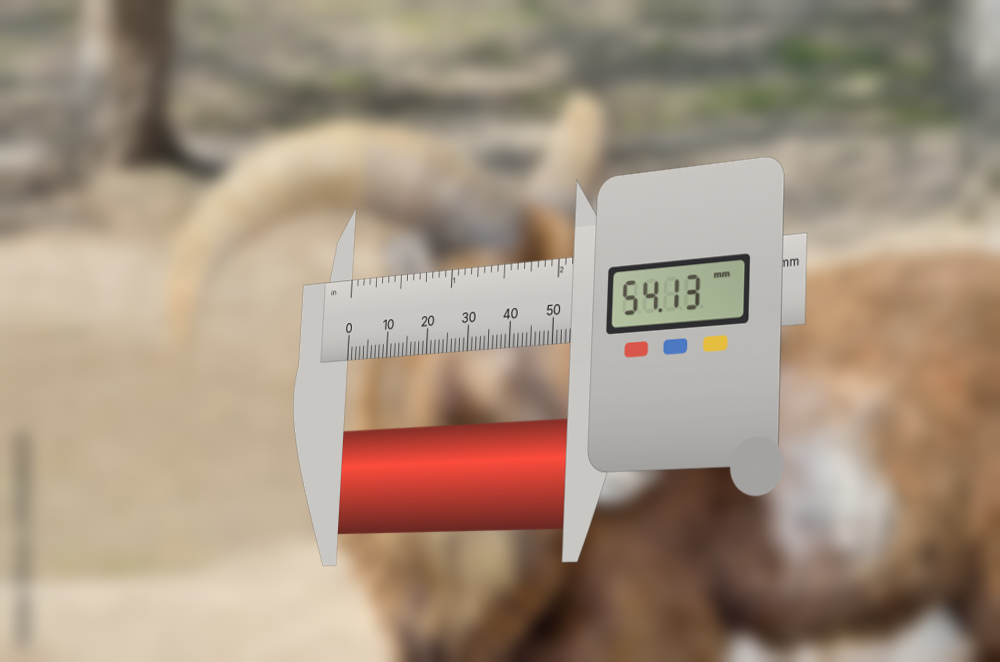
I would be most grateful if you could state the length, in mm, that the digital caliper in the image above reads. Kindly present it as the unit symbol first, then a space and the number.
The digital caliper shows mm 54.13
